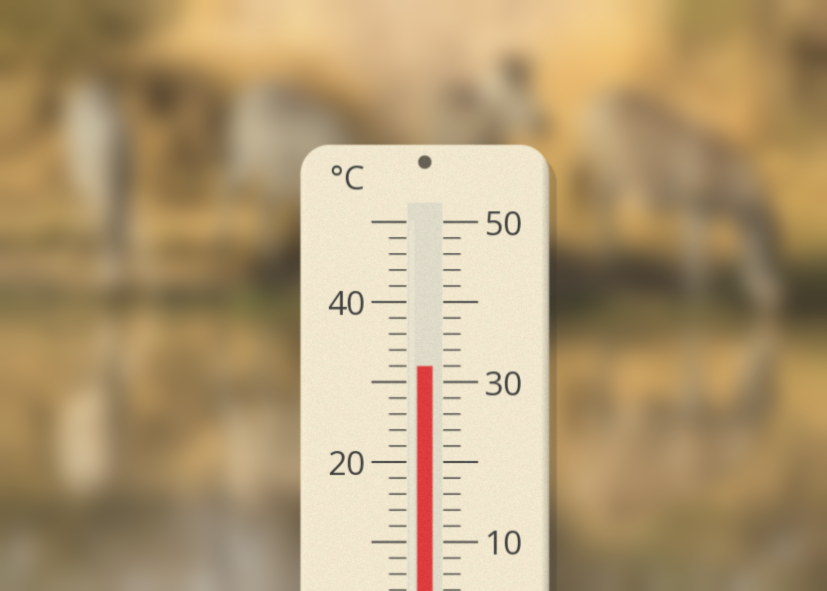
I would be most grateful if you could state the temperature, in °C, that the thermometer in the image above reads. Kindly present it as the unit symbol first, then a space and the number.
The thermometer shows °C 32
